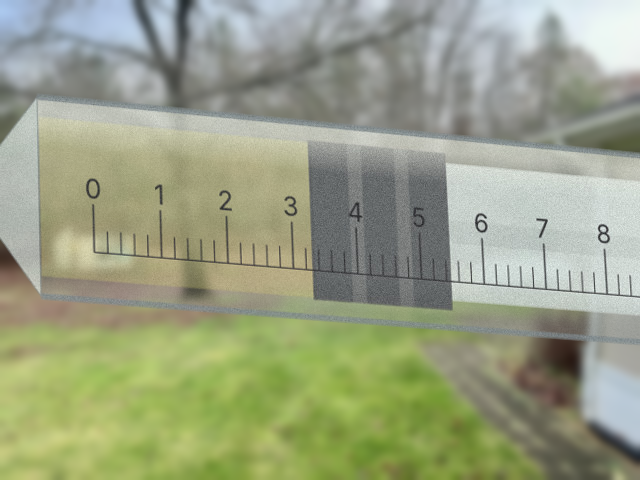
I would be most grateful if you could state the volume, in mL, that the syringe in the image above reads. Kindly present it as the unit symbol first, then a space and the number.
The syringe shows mL 3.3
